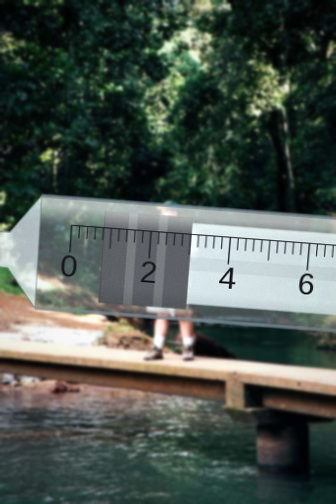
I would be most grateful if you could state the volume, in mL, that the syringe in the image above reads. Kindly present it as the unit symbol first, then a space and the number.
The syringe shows mL 0.8
